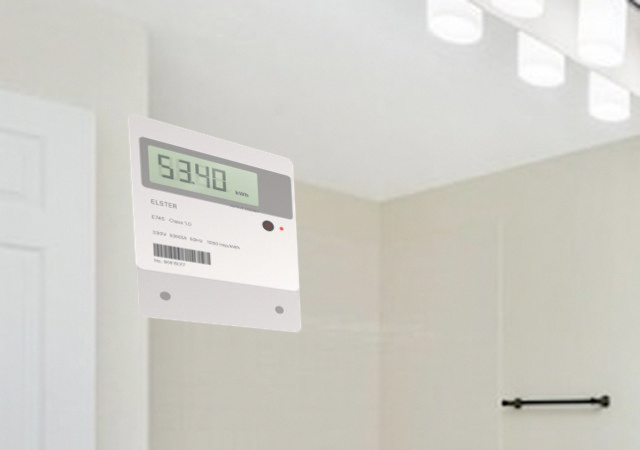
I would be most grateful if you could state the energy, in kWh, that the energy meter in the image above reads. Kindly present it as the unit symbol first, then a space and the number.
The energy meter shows kWh 53.40
